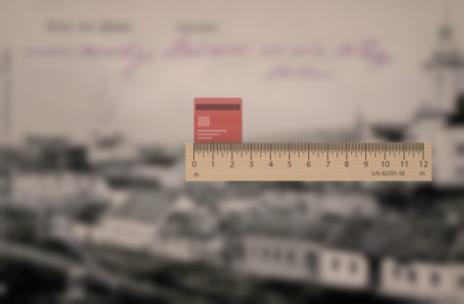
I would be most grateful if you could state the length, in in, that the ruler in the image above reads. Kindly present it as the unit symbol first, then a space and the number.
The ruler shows in 2.5
